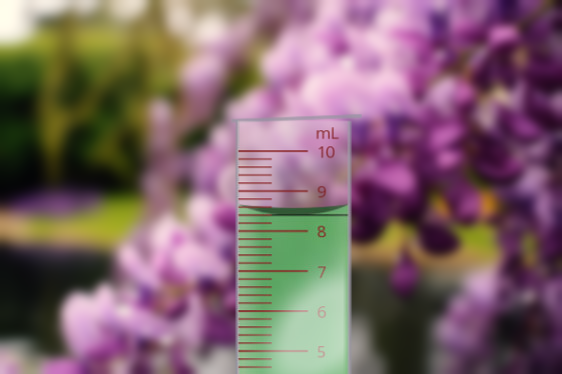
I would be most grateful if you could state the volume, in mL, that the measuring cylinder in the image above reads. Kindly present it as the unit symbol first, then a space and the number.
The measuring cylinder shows mL 8.4
